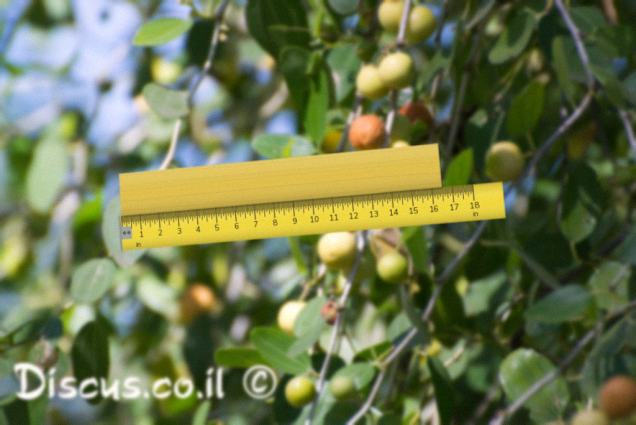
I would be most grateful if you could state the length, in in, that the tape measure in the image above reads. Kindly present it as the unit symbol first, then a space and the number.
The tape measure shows in 16.5
